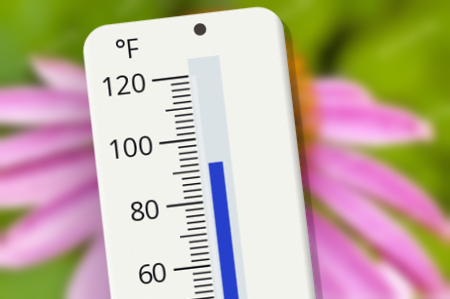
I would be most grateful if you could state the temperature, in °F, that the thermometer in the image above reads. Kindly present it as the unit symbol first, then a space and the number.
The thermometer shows °F 92
